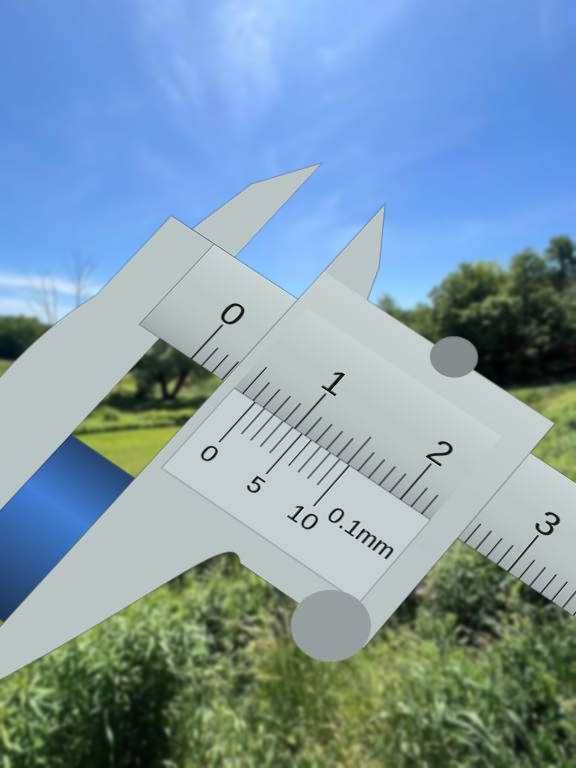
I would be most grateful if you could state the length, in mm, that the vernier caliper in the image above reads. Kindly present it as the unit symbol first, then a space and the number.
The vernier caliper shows mm 6.2
